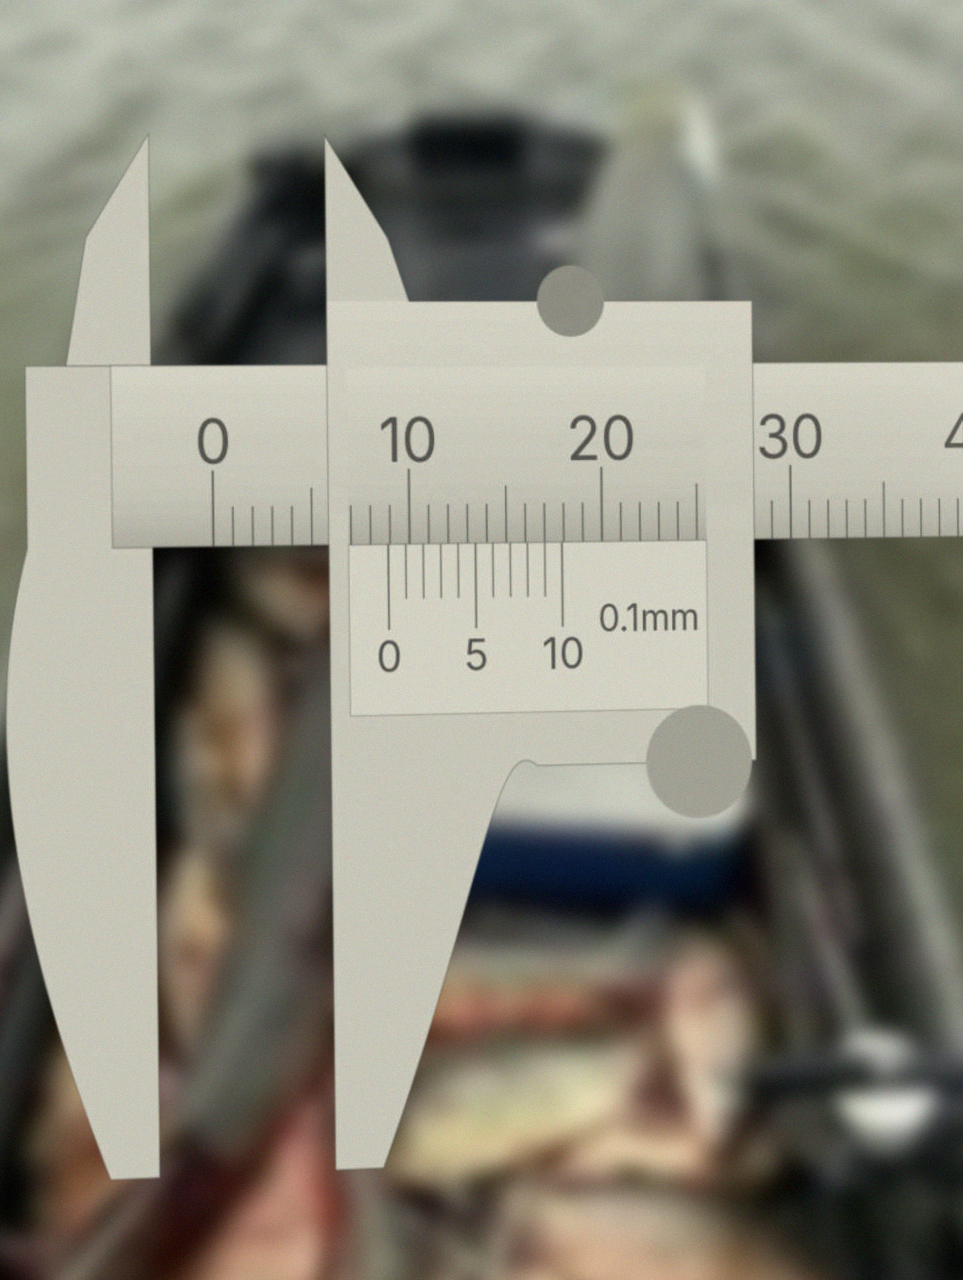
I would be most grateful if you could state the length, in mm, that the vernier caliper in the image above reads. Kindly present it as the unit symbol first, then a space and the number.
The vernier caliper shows mm 8.9
